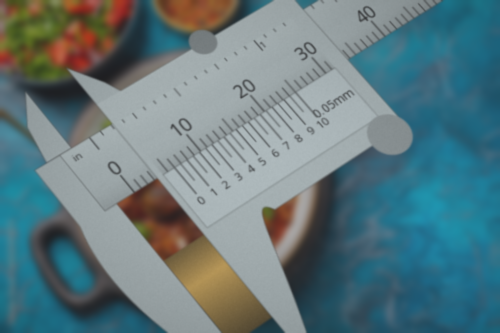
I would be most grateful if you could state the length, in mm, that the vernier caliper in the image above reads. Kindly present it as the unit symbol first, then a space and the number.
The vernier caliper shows mm 6.0
